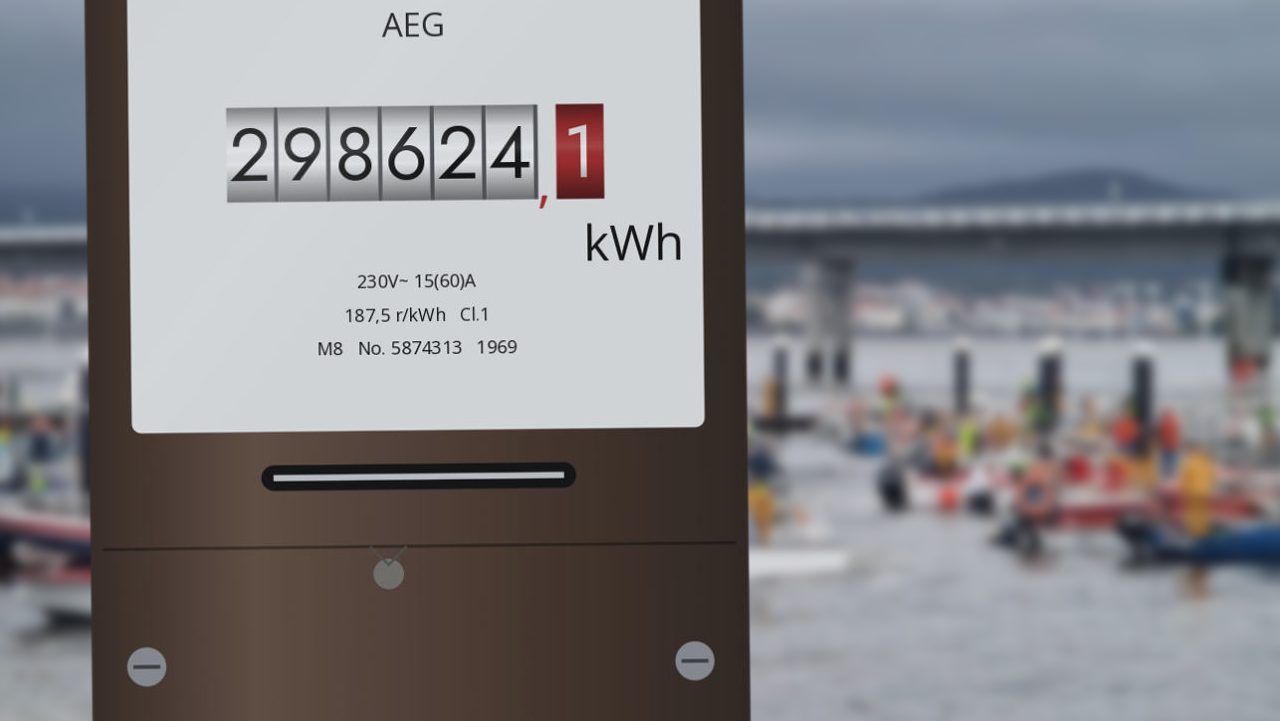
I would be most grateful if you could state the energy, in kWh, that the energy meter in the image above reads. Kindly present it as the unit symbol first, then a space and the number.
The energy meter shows kWh 298624.1
